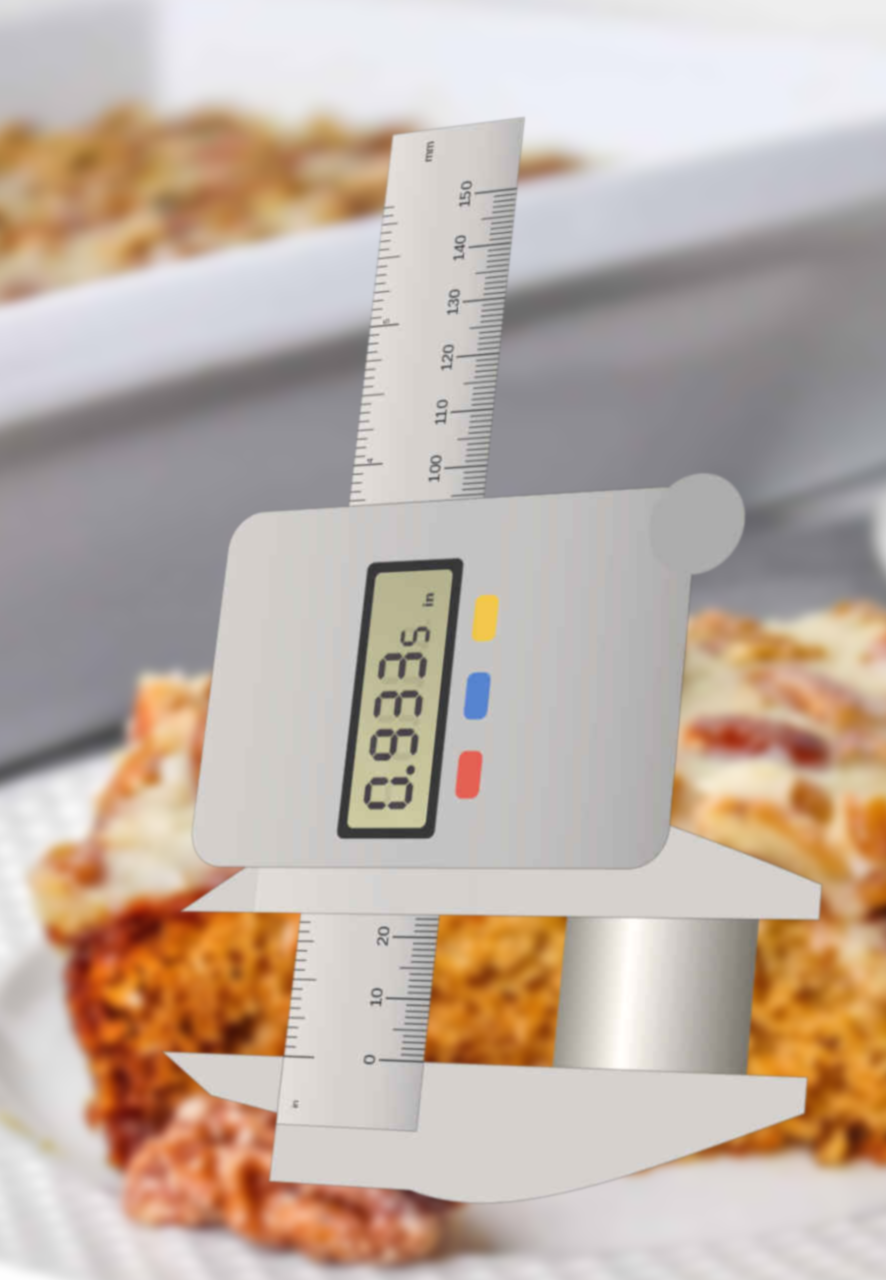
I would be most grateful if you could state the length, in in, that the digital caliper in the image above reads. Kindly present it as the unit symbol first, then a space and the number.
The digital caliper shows in 0.9335
